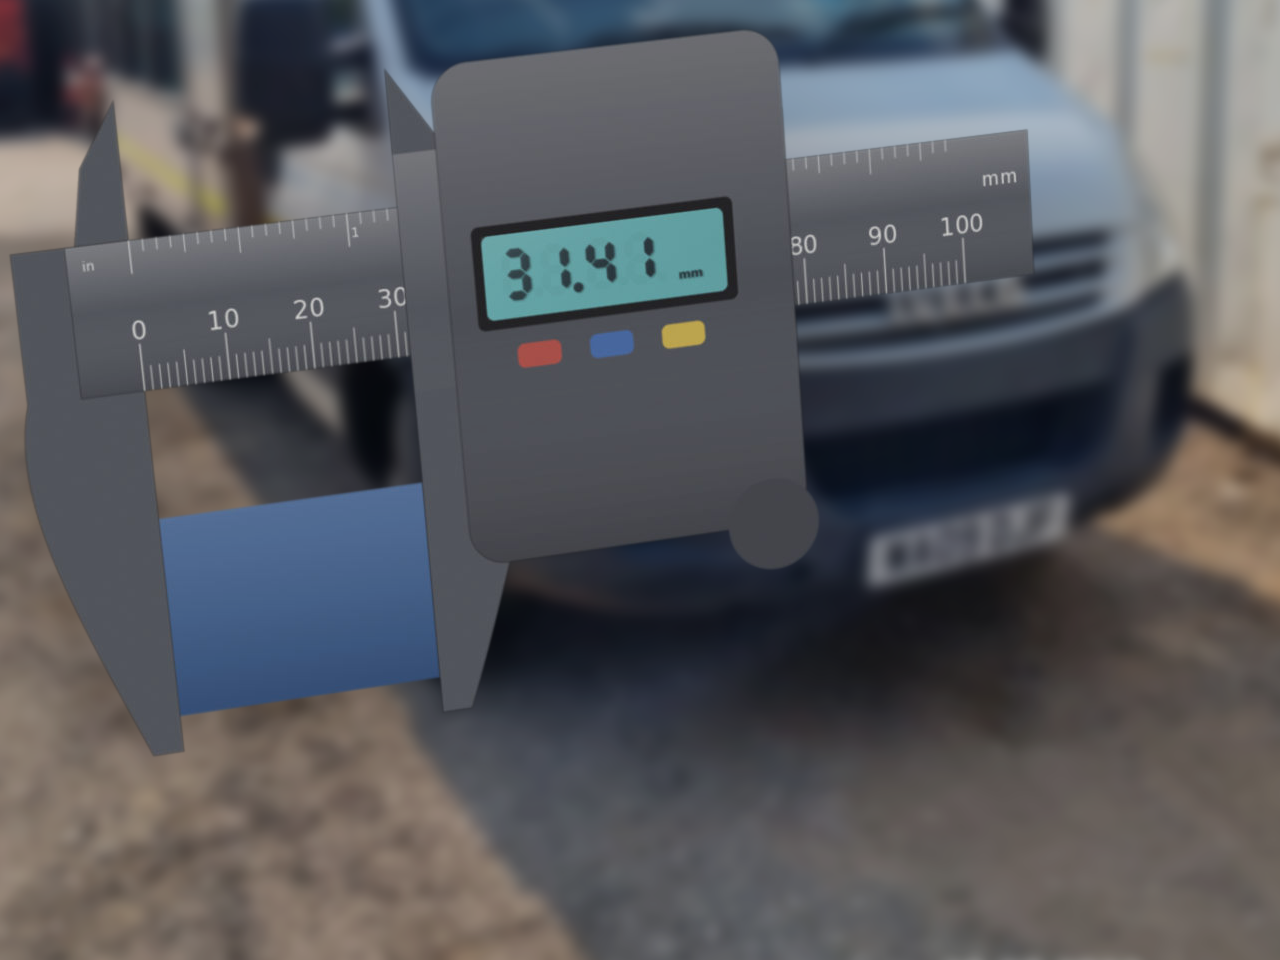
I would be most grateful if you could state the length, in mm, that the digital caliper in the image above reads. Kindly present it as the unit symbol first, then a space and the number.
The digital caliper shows mm 31.41
